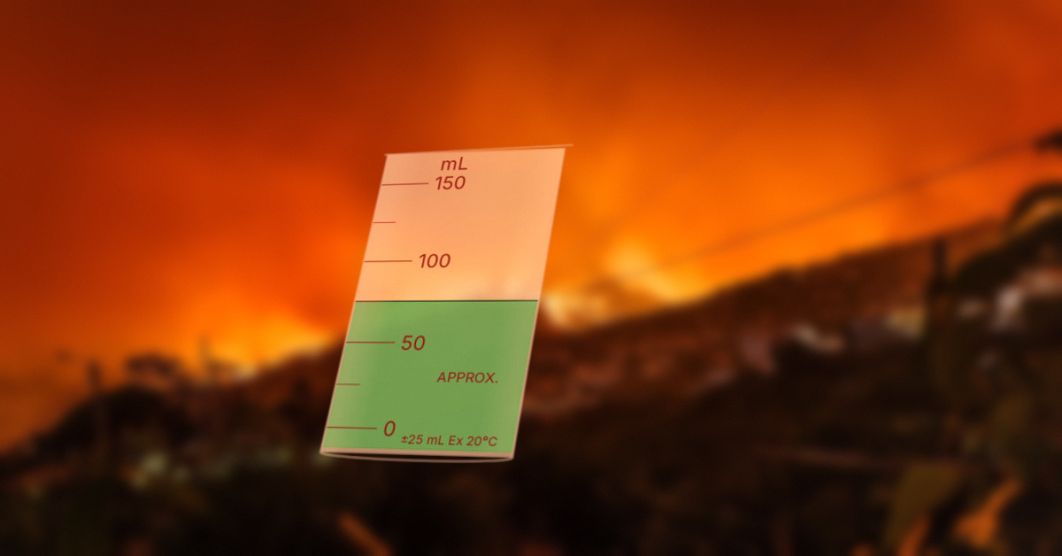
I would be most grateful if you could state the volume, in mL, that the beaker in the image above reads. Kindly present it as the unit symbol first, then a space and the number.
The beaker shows mL 75
